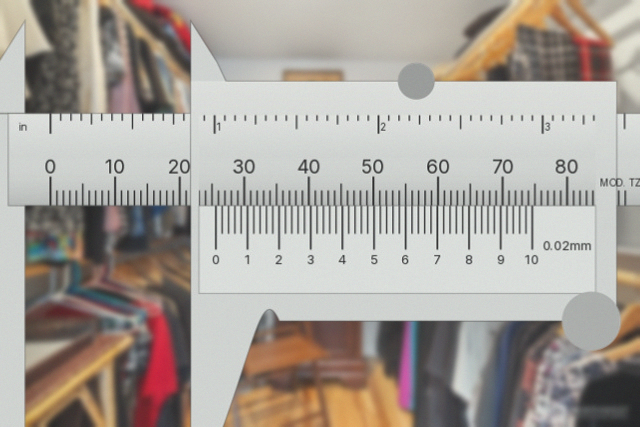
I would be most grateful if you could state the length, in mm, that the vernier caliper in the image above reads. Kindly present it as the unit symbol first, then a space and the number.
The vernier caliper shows mm 25.6
